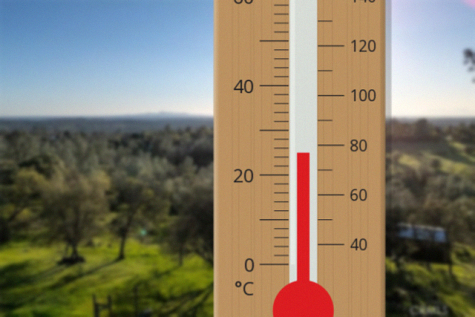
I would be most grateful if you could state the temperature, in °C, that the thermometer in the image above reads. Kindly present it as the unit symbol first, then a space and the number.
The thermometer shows °C 25
